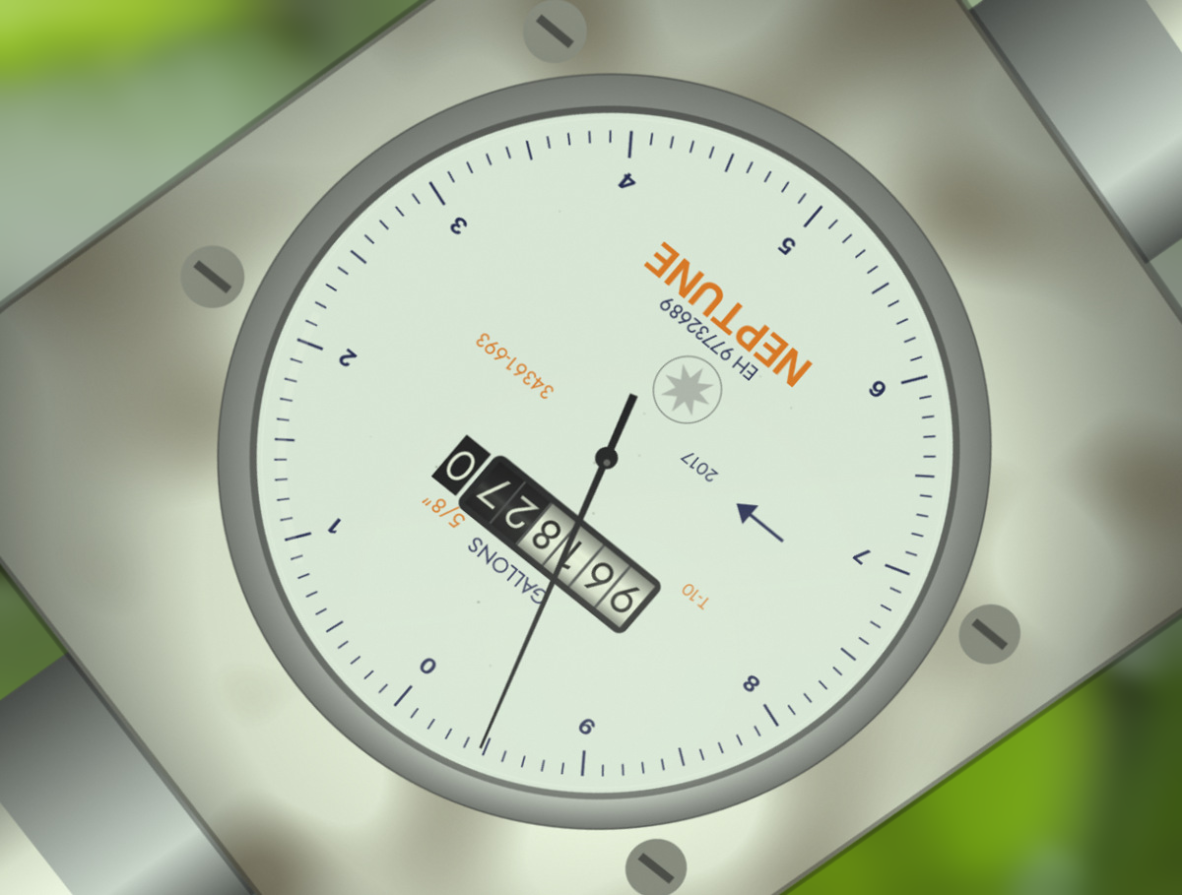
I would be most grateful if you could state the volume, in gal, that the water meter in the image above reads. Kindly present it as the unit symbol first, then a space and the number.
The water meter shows gal 9618269.5
